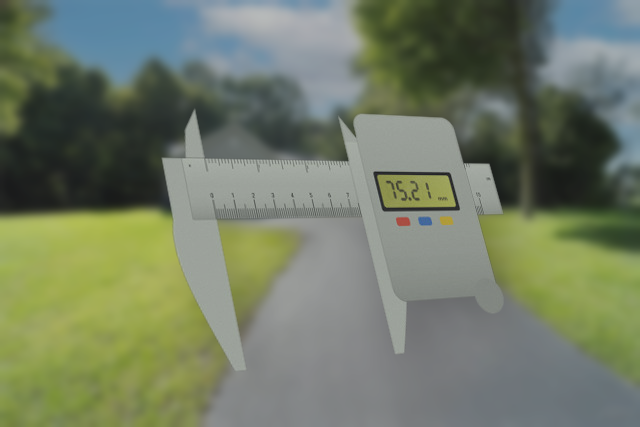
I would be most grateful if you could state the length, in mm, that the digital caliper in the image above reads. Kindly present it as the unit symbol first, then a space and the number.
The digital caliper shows mm 75.21
